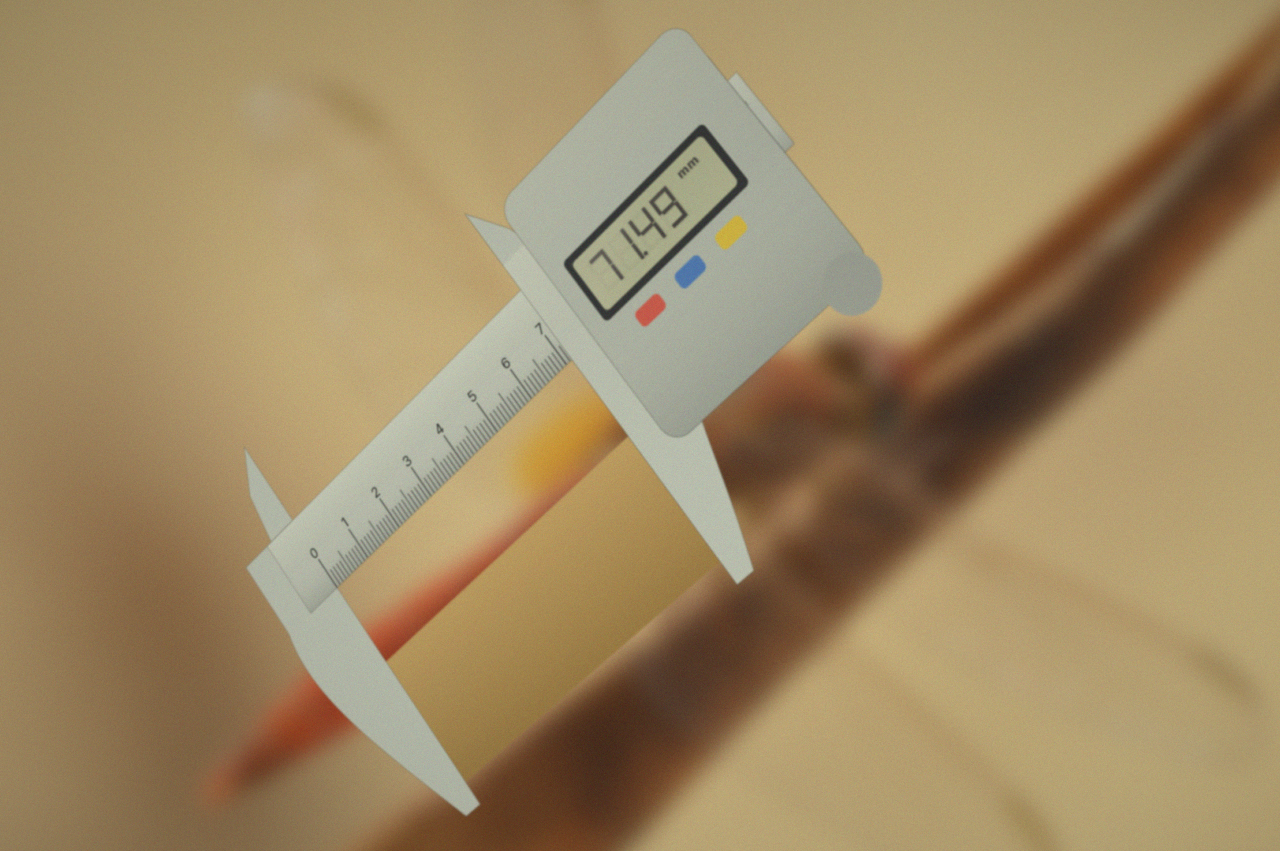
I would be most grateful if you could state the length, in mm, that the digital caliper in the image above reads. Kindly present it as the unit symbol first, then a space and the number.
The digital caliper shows mm 71.49
